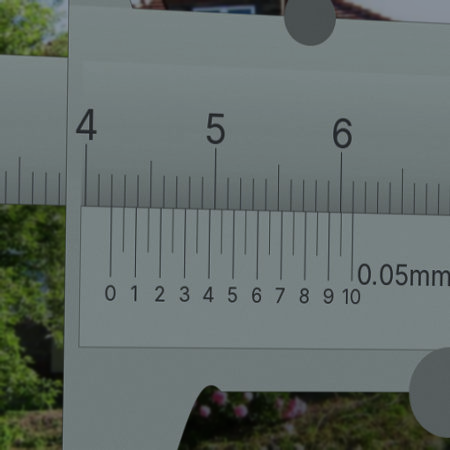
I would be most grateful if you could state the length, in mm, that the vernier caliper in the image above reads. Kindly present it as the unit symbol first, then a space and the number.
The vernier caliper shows mm 42.0
